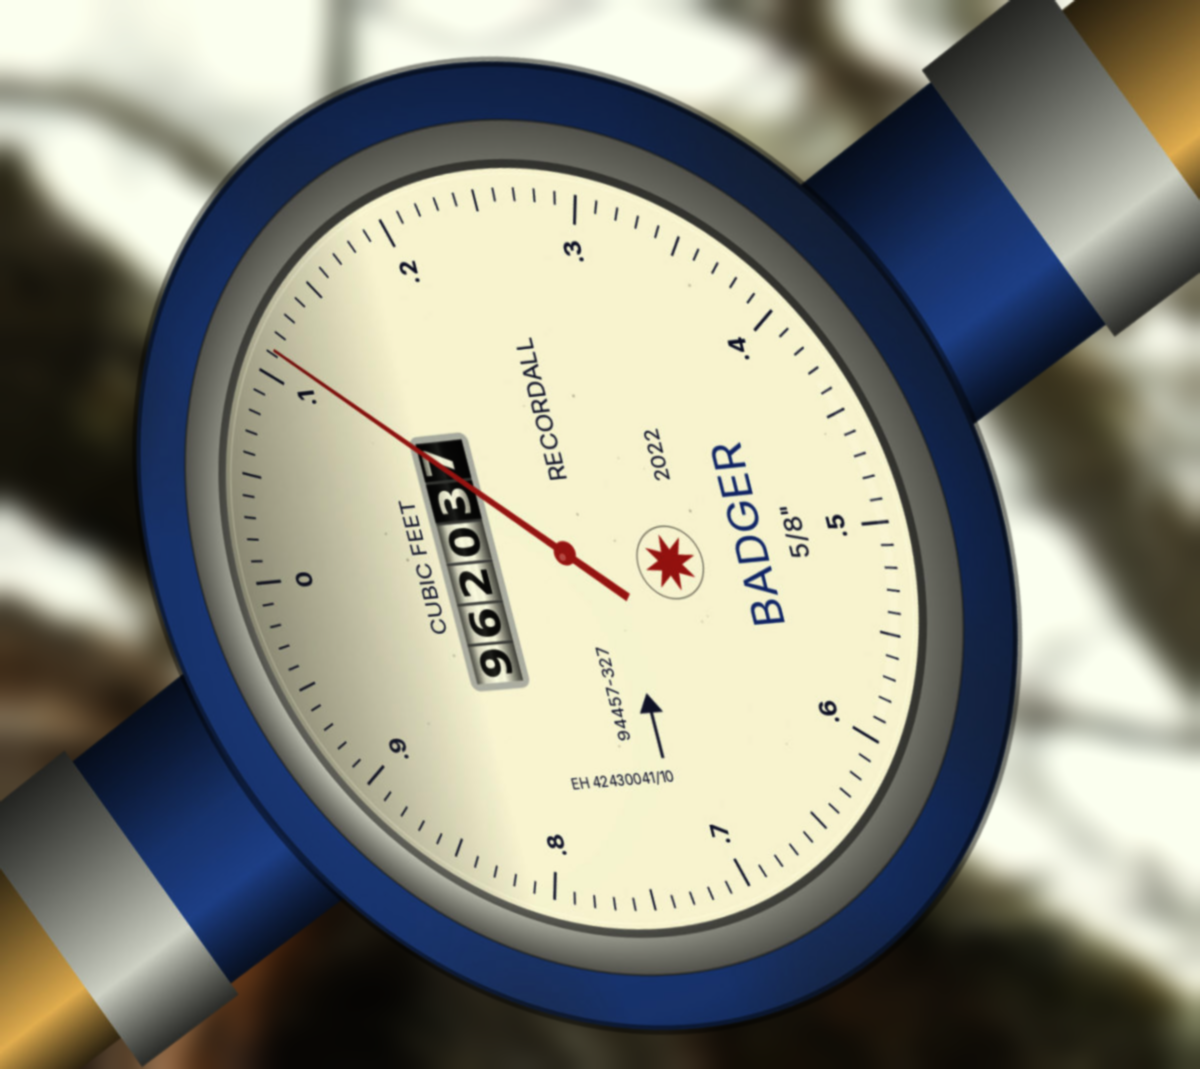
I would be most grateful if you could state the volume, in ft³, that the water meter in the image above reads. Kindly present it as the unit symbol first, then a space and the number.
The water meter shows ft³ 962037.11
